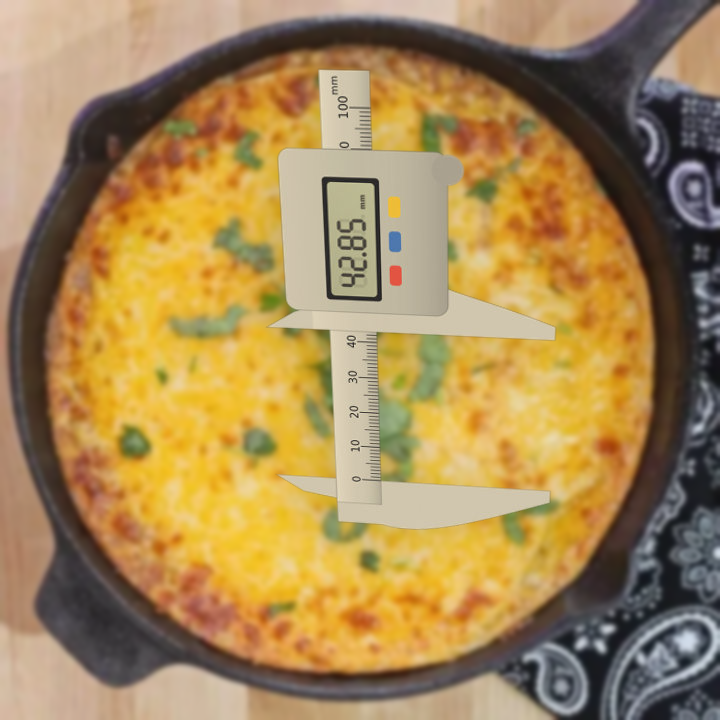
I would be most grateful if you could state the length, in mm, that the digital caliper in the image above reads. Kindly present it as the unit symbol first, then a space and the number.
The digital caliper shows mm 42.85
